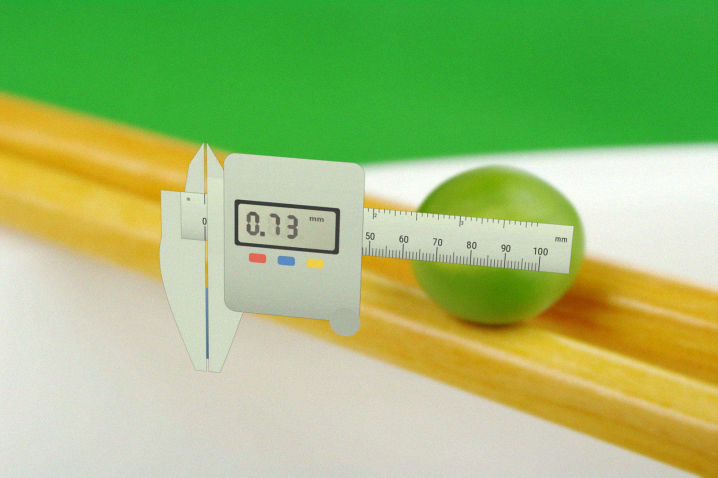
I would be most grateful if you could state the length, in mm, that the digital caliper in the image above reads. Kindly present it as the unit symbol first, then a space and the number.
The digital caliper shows mm 0.73
